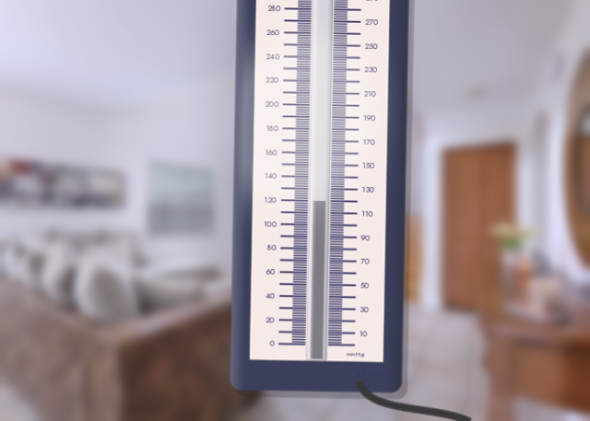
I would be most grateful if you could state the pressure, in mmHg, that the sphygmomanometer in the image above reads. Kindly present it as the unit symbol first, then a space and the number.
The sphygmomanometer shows mmHg 120
